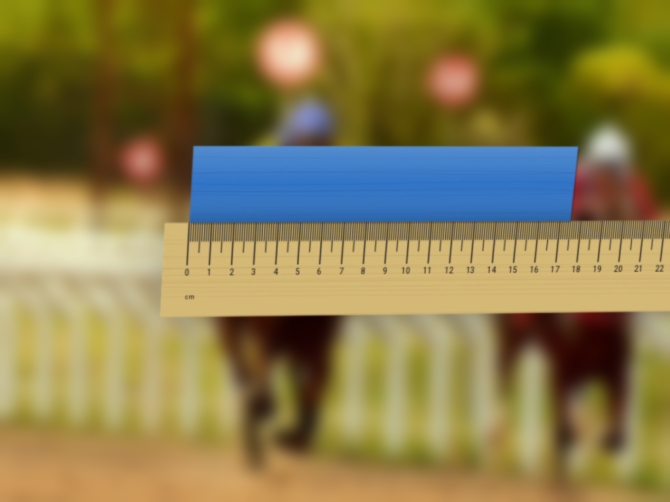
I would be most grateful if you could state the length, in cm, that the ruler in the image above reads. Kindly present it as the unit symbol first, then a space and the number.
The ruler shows cm 17.5
